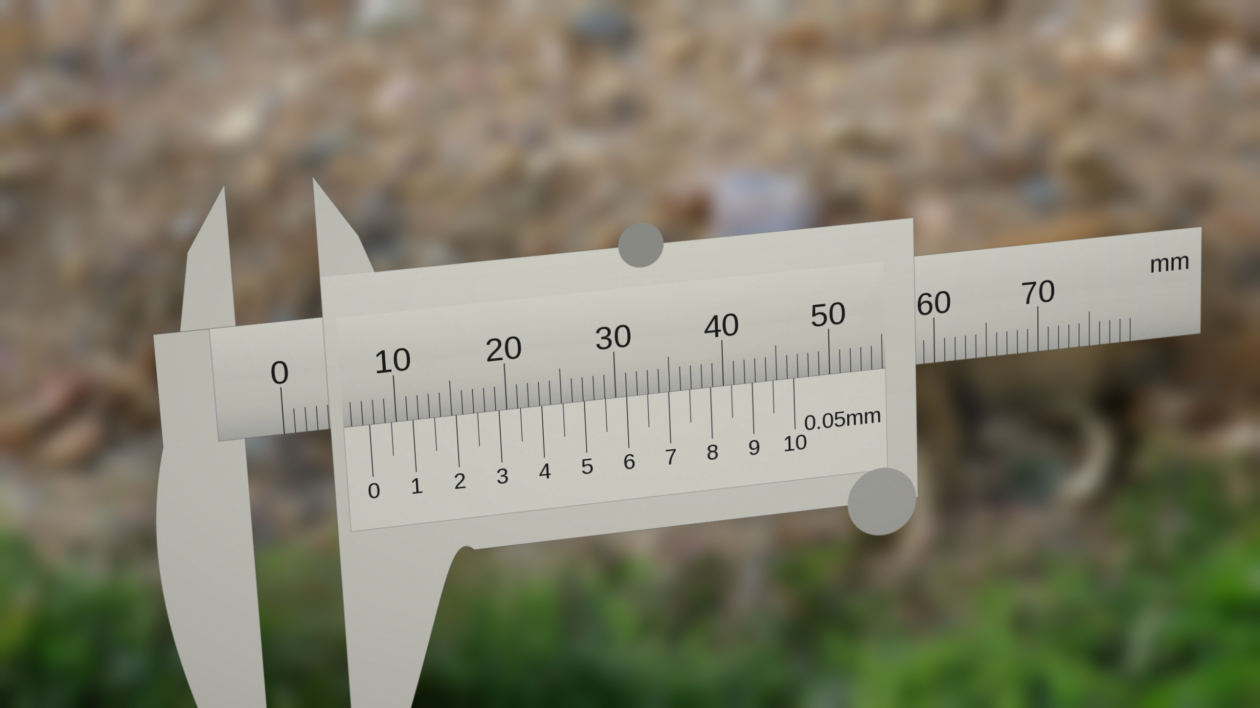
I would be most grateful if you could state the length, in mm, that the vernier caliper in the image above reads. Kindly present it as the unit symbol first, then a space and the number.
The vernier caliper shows mm 7.6
